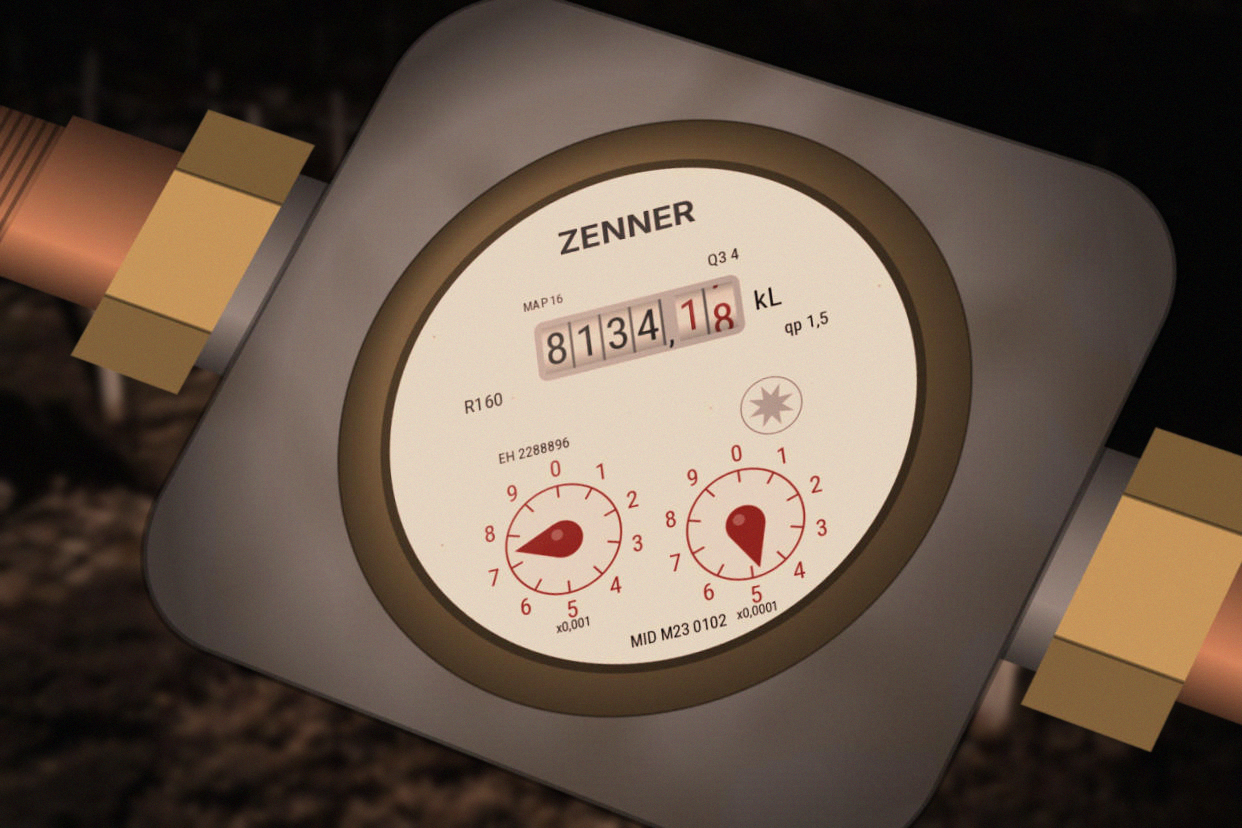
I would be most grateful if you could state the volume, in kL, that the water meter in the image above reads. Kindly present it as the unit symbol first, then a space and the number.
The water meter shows kL 8134.1774
